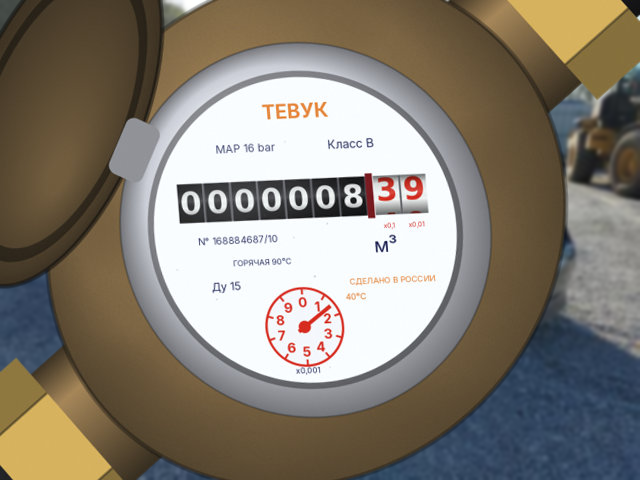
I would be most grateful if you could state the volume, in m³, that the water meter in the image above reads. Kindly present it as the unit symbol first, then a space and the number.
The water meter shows m³ 8.391
